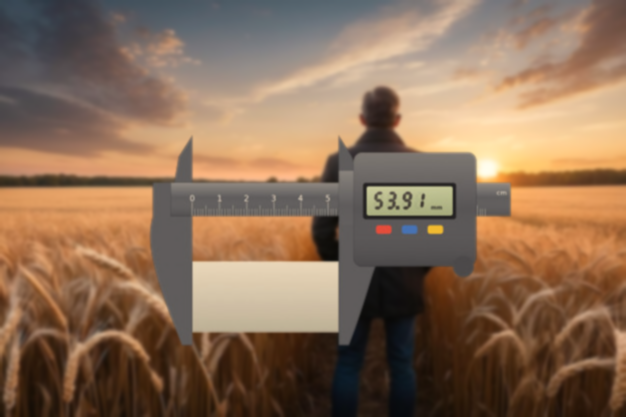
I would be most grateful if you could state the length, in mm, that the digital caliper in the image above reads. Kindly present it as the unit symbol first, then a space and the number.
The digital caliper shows mm 53.91
